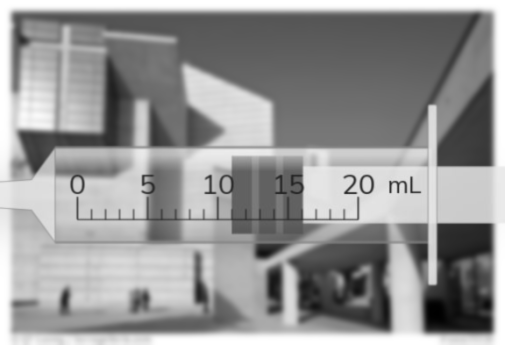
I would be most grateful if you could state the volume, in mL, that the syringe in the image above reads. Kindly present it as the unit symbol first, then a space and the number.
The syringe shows mL 11
